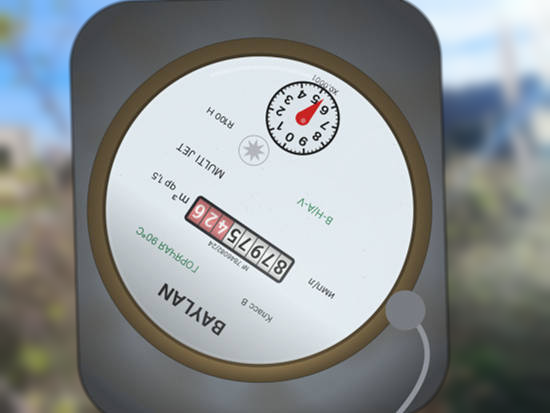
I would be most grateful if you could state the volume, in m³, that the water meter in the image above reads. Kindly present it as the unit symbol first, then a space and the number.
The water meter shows m³ 87975.4265
